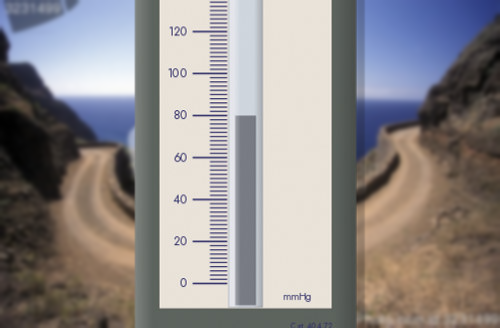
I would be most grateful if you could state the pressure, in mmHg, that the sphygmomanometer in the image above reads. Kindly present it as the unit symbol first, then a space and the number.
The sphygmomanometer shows mmHg 80
